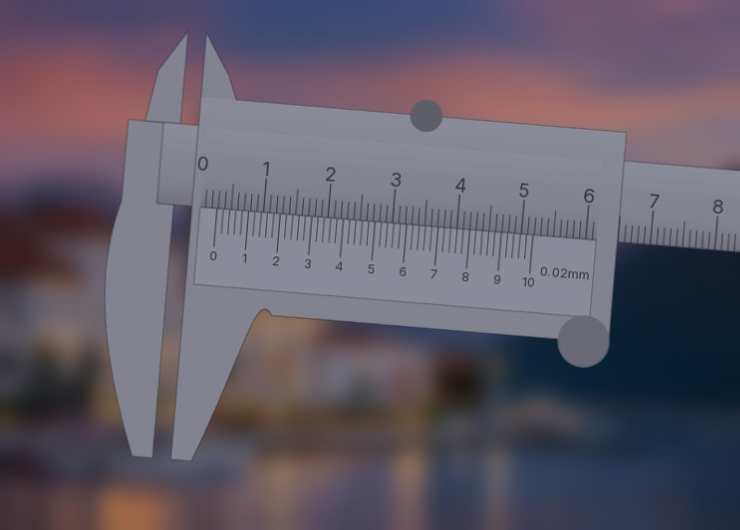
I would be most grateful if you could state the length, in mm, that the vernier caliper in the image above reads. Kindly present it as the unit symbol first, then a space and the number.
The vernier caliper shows mm 2.8
